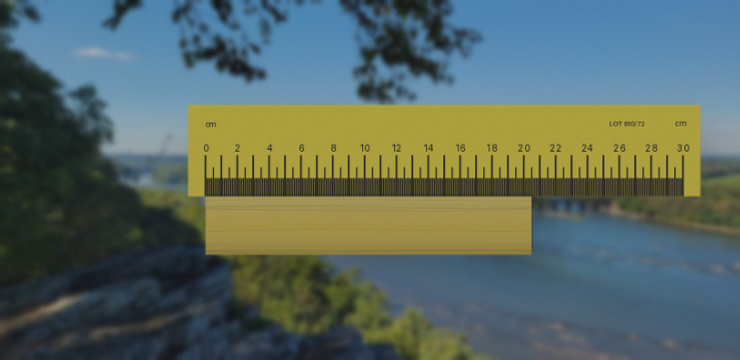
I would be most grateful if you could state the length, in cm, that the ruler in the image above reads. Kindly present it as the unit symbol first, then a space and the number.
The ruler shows cm 20.5
